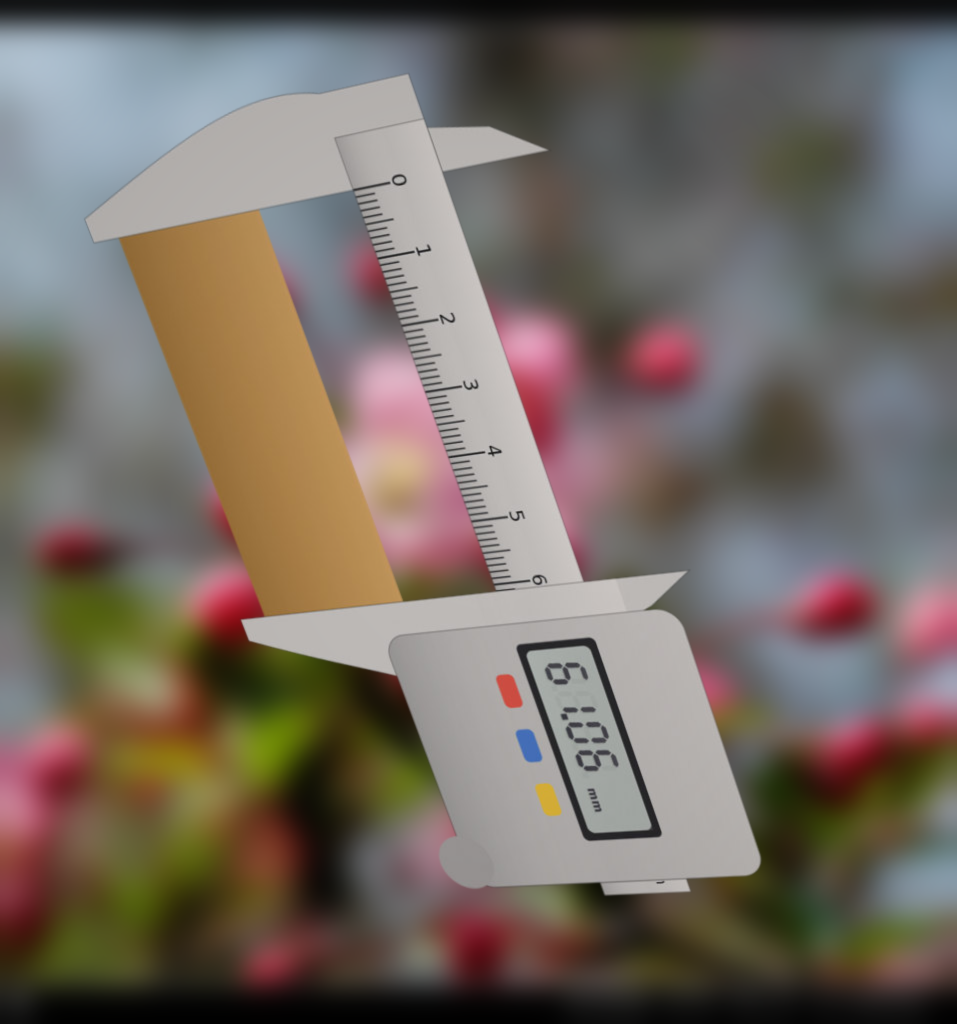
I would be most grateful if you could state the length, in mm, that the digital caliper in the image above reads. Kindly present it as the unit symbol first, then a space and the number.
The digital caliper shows mm 61.06
